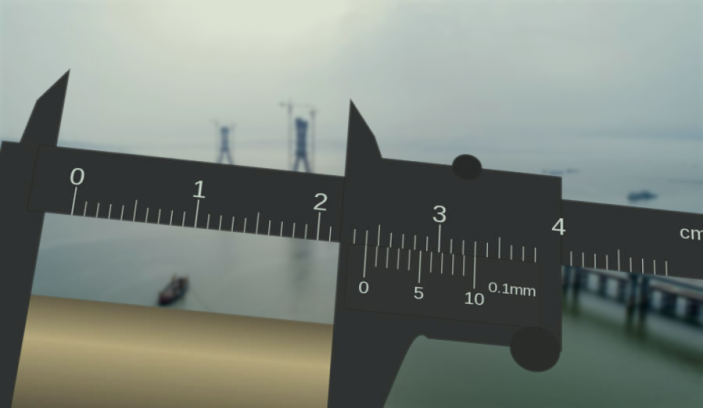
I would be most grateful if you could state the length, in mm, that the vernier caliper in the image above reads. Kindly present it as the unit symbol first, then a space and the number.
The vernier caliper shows mm 24.0
